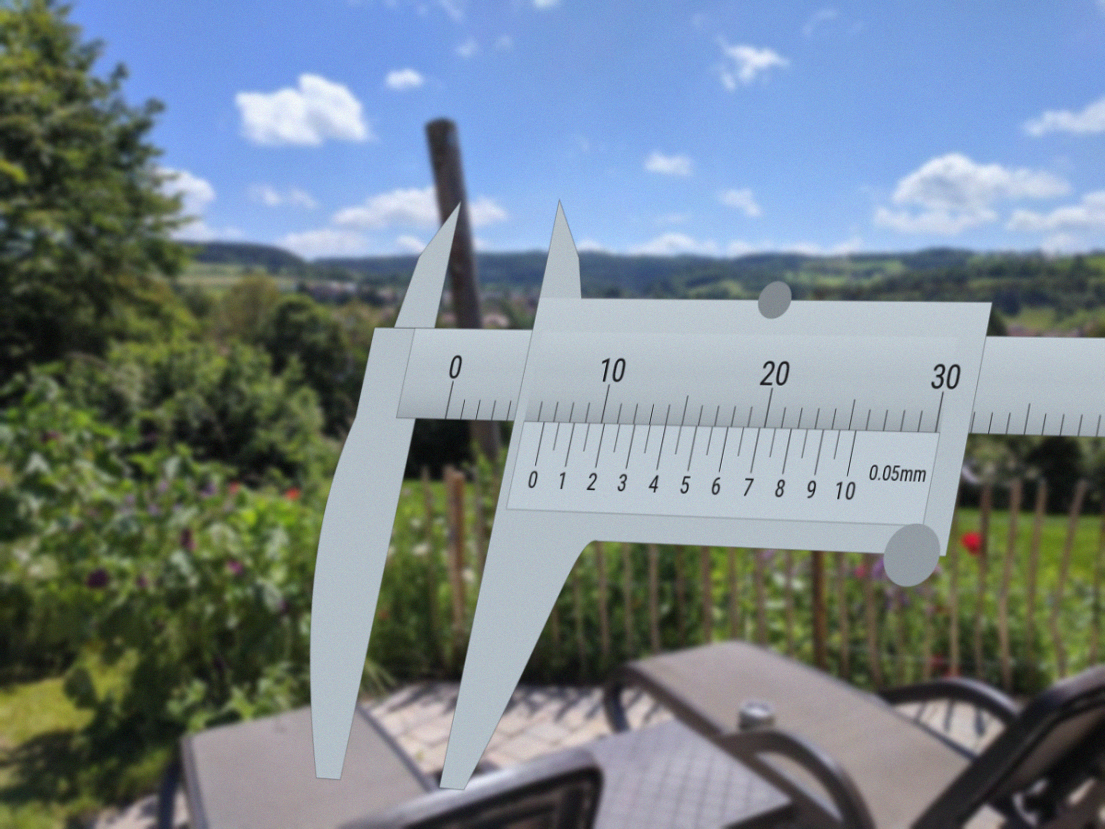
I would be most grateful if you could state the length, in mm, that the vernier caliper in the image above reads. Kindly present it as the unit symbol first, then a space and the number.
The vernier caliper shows mm 6.4
